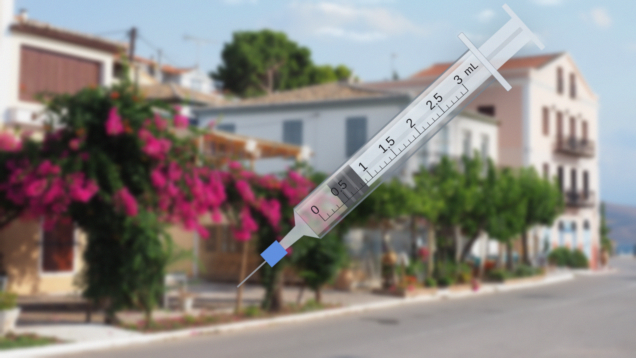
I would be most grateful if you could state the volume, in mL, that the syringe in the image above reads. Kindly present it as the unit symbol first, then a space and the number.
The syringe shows mL 0.4
